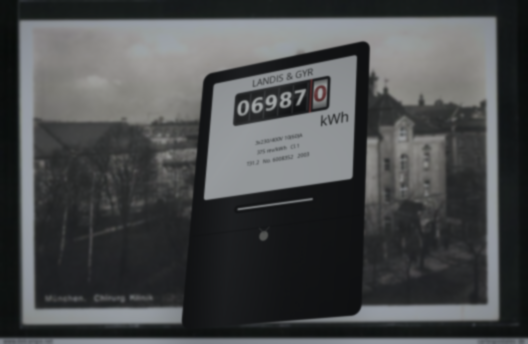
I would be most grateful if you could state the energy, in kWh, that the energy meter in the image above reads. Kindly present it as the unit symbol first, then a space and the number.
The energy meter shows kWh 6987.0
